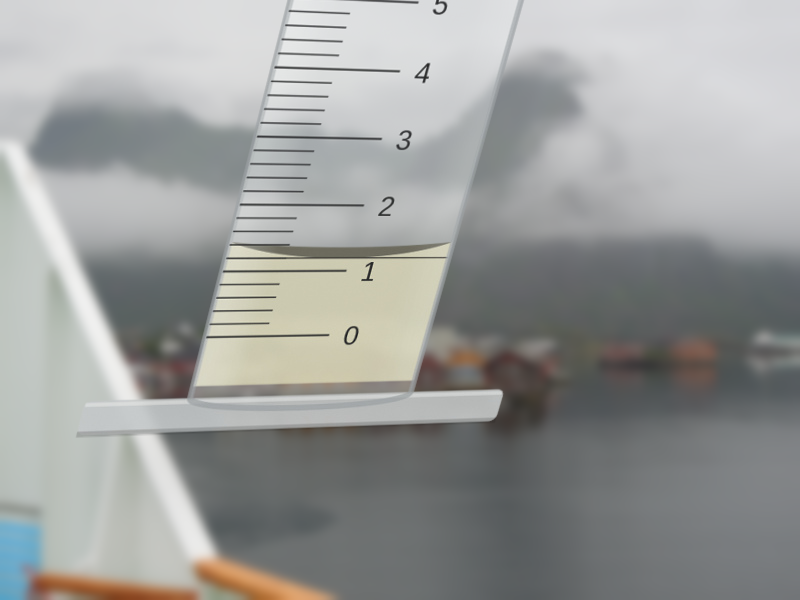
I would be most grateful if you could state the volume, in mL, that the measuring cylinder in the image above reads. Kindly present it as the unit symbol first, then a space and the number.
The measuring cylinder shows mL 1.2
